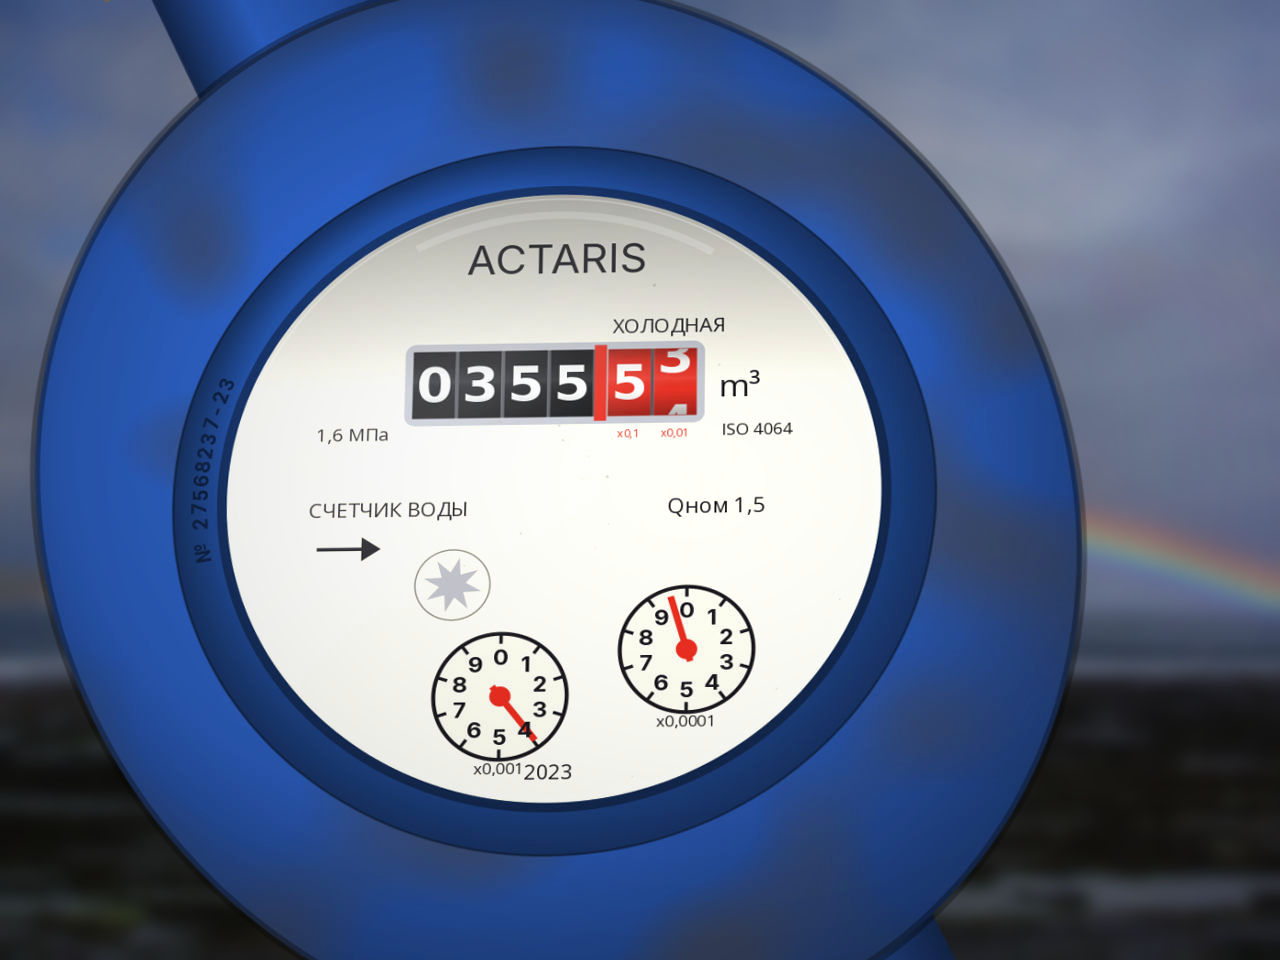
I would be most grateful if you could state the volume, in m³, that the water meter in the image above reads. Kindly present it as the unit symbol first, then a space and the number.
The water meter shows m³ 355.5339
